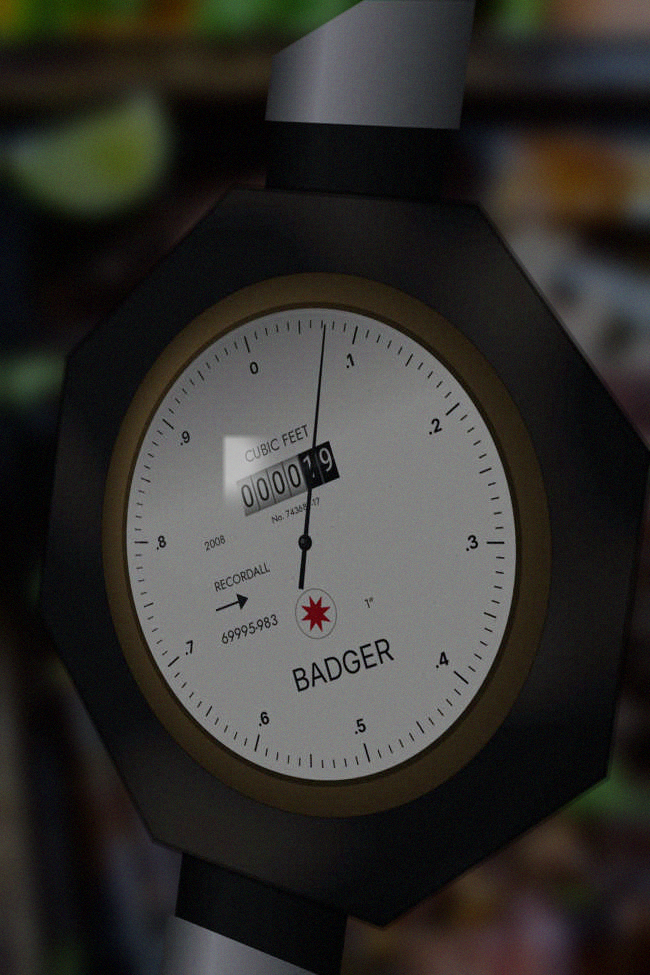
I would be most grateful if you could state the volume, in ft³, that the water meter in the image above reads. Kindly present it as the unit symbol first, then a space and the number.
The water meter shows ft³ 19.07
